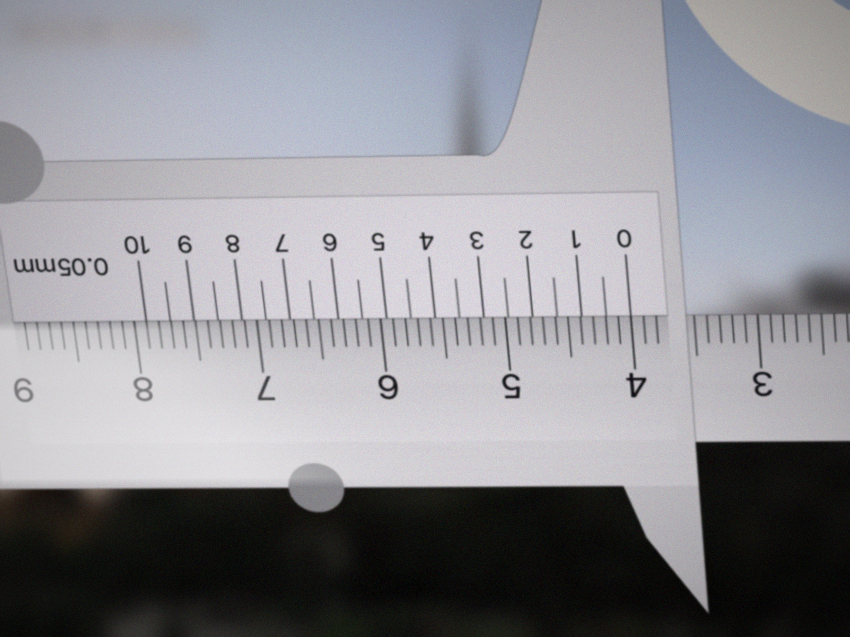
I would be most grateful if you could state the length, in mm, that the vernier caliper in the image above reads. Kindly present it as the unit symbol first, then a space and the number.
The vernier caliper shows mm 40.0
